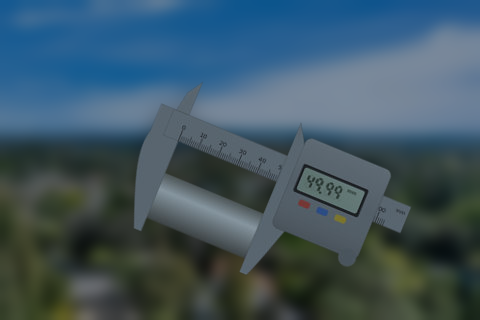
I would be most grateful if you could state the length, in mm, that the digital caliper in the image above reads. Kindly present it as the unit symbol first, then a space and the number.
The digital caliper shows mm 49.99
